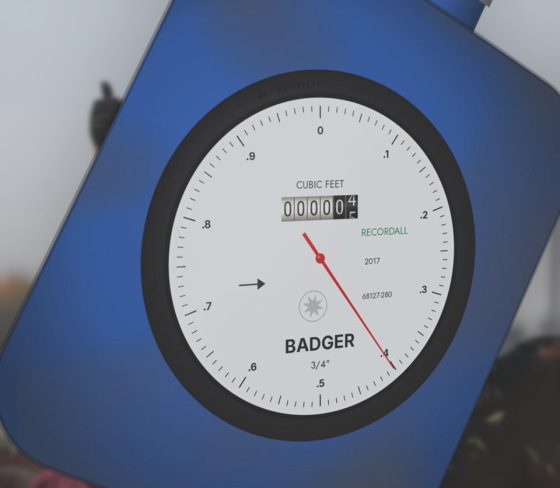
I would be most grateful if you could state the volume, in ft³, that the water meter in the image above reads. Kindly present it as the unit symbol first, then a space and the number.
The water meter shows ft³ 4.40
